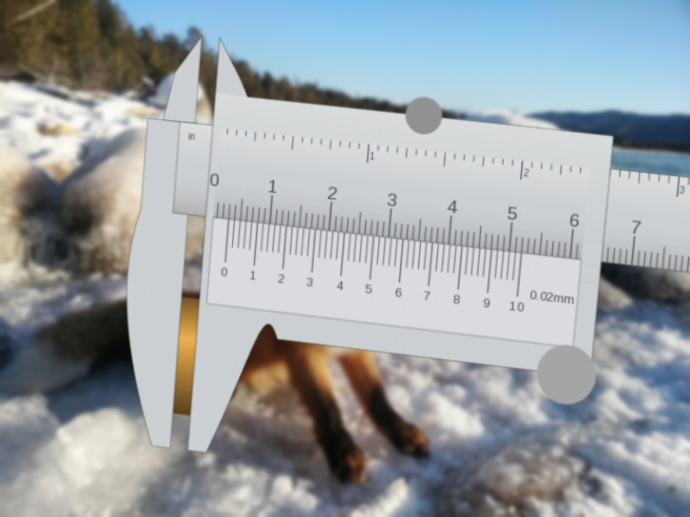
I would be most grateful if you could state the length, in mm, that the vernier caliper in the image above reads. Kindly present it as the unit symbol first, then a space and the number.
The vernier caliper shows mm 3.0
